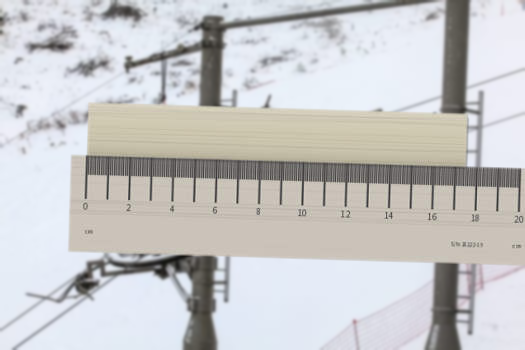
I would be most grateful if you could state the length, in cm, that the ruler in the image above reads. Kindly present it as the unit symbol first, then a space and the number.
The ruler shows cm 17.5
